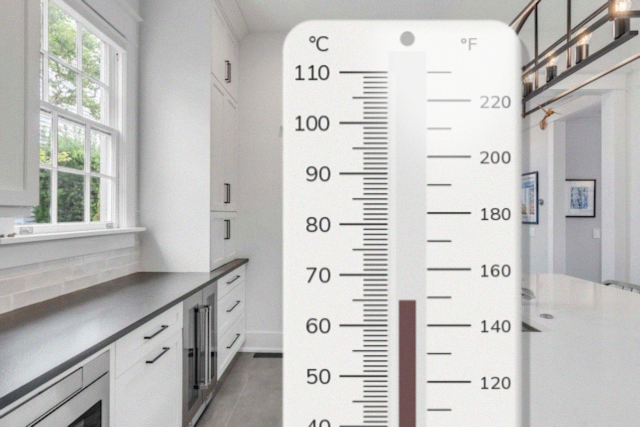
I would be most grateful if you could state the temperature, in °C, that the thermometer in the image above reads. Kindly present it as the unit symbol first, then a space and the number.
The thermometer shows °C 65
